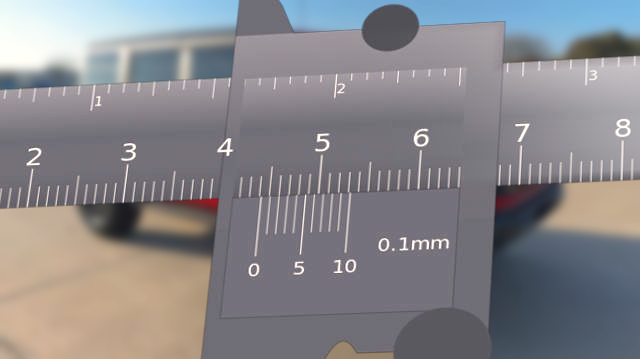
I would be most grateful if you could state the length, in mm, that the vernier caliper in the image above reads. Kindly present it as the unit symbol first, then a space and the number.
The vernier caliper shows mm 44.2
